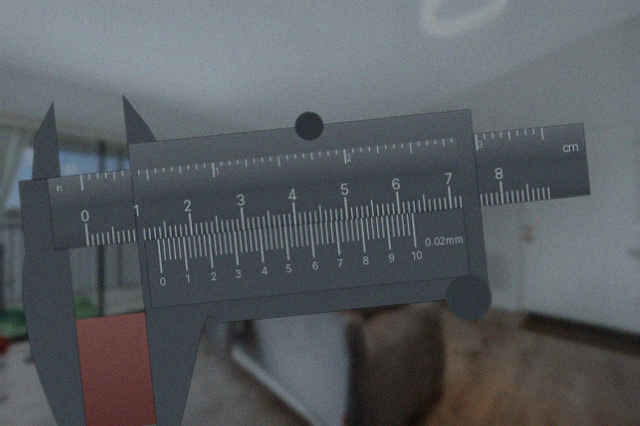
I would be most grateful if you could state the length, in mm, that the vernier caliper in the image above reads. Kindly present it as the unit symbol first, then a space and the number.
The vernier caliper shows mm 13.5
